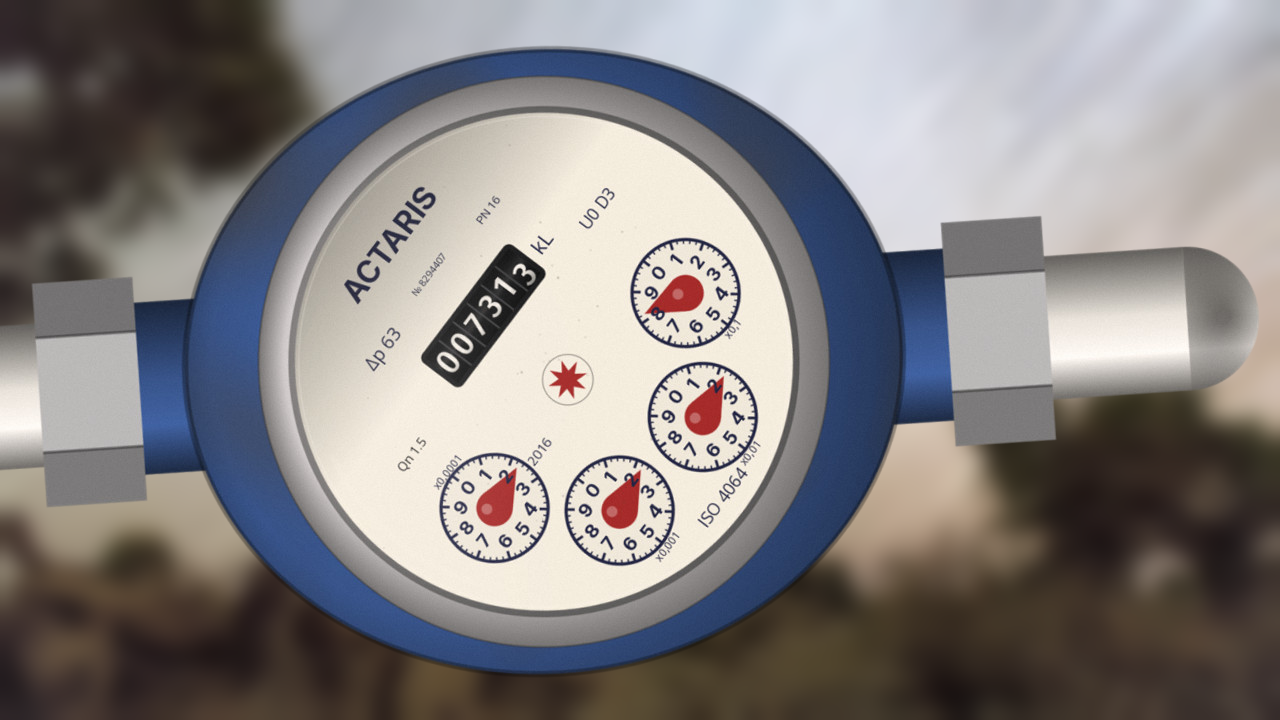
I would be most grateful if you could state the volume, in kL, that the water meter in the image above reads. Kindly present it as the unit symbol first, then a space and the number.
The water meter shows kL 7312.8222
